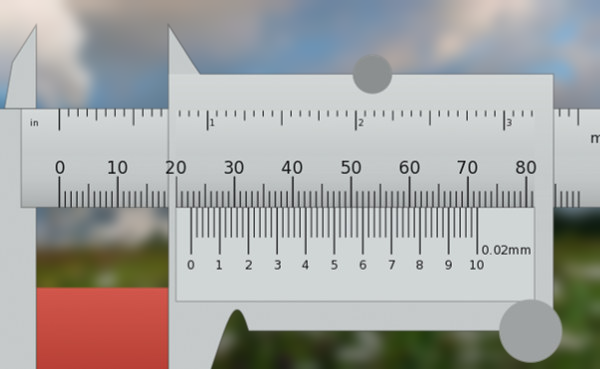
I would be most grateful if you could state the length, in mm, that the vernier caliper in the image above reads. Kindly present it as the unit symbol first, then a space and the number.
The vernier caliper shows mm 22.6
